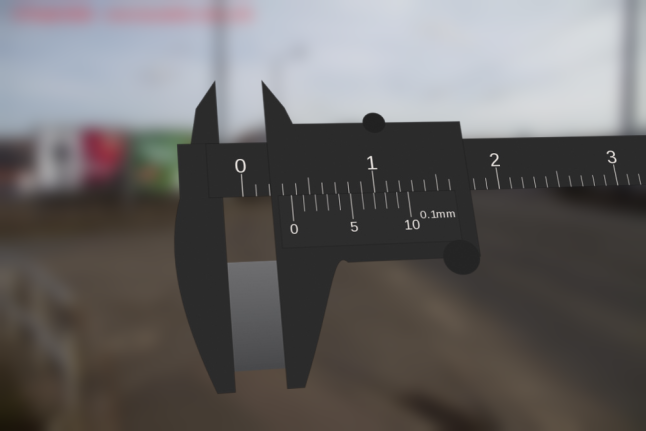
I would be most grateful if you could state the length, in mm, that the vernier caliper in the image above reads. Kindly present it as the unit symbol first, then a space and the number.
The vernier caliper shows mm 3.6
